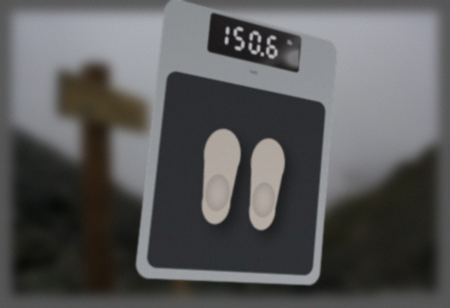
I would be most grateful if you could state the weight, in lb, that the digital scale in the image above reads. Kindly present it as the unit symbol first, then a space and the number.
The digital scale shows lb 150.6
